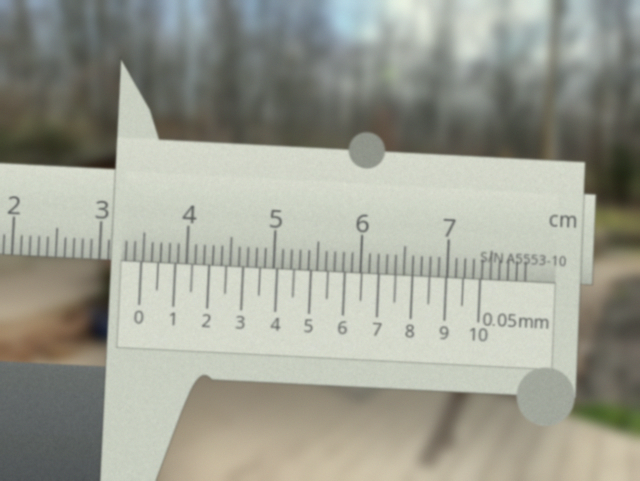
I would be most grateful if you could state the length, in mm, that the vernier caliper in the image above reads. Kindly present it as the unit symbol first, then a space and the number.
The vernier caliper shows mm 34.8
